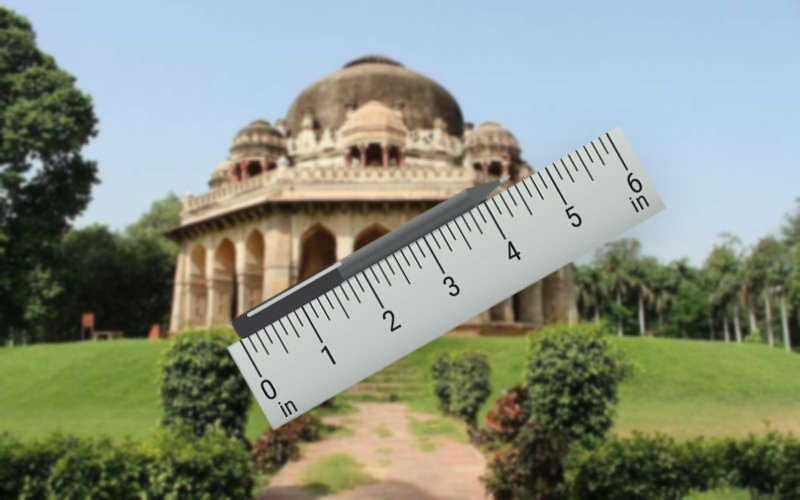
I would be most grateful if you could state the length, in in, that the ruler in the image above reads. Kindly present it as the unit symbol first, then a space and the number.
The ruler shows in 4.5
